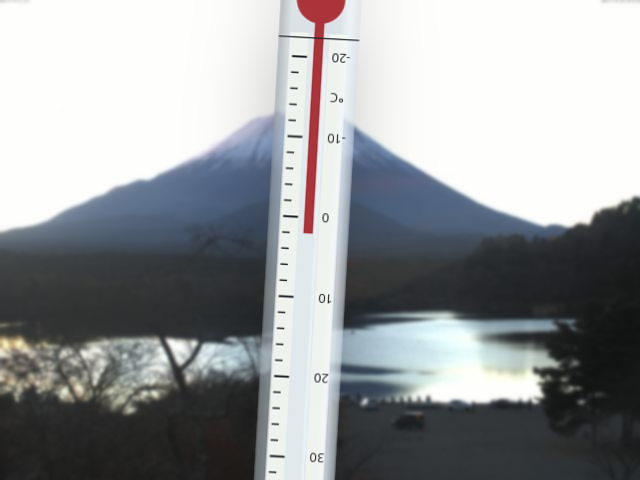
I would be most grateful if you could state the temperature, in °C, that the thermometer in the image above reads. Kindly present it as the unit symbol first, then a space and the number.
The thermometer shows °C 2
